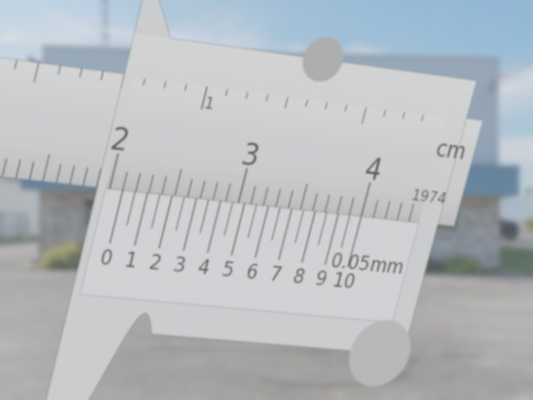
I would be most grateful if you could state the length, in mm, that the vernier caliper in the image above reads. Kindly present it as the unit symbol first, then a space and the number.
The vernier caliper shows mm 21.0
